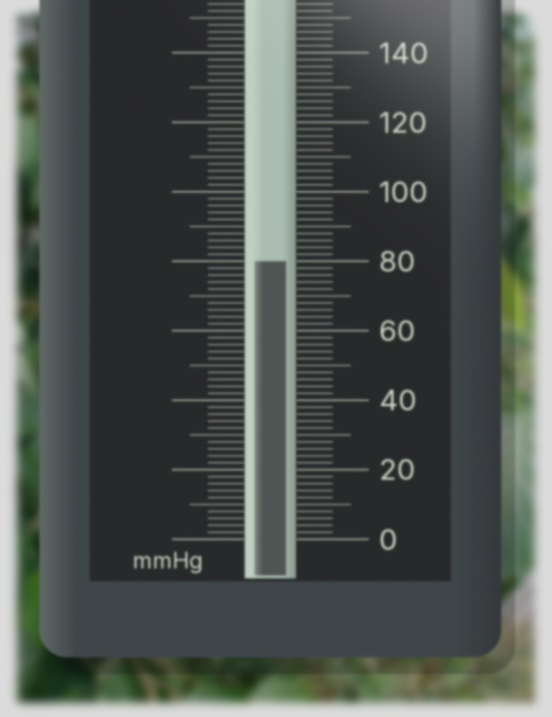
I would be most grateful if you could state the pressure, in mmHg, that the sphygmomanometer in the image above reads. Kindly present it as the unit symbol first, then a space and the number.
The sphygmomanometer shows mmHg 80
